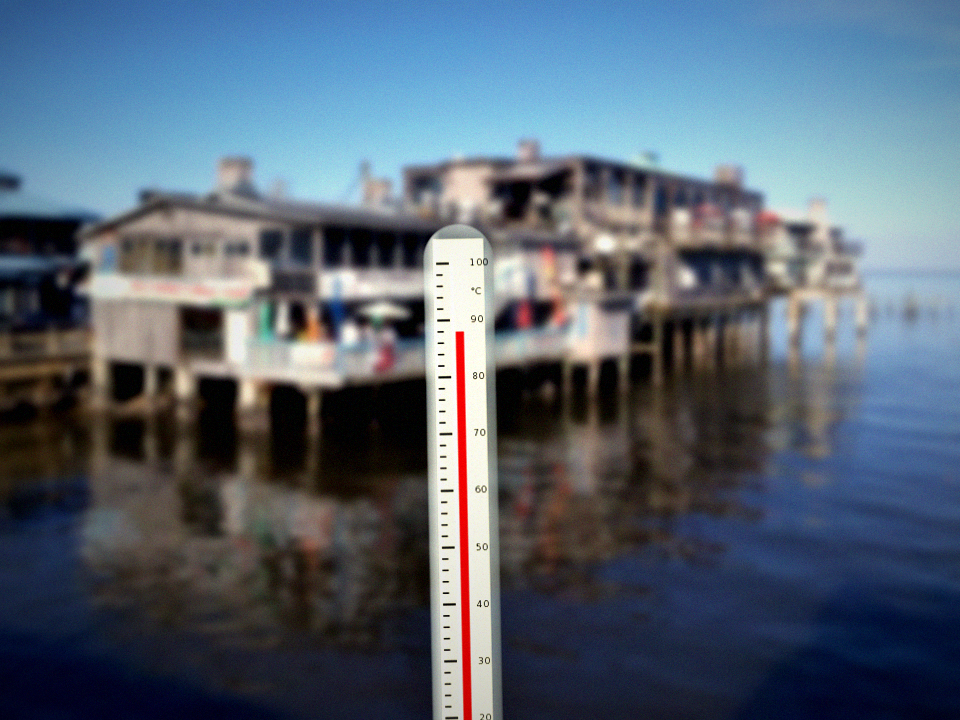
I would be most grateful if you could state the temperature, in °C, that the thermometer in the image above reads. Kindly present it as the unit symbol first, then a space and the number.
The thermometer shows °C 88
